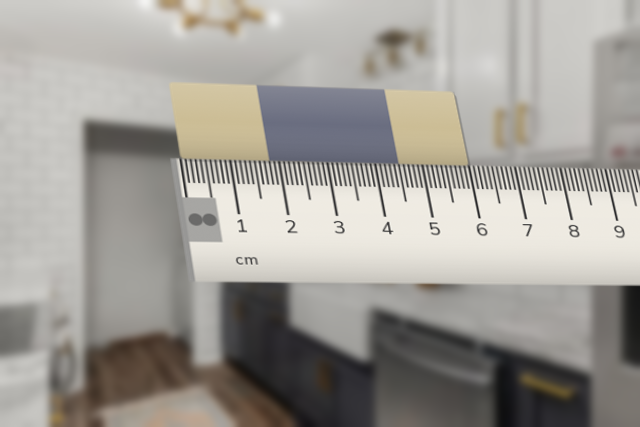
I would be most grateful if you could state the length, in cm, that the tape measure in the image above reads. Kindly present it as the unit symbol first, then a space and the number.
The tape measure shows cm 6
